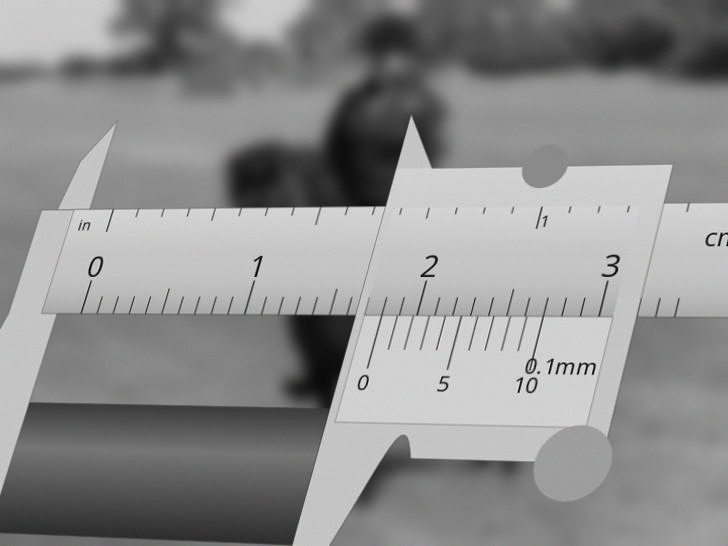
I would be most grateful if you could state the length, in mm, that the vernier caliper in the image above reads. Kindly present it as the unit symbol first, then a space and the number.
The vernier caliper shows mm 18.0
